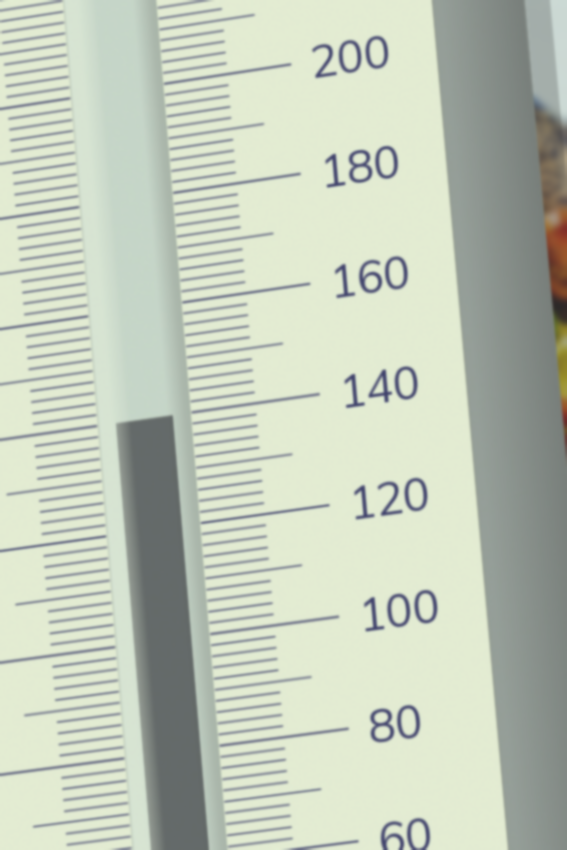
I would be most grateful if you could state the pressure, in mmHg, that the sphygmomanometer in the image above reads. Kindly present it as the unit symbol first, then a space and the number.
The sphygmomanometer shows mmHg 140
